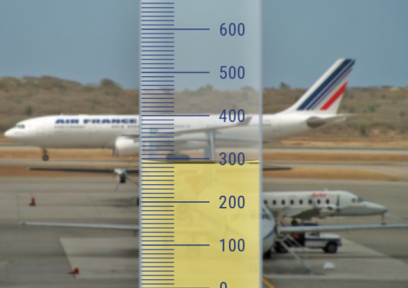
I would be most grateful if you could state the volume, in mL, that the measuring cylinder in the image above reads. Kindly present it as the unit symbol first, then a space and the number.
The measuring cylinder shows mL 290
